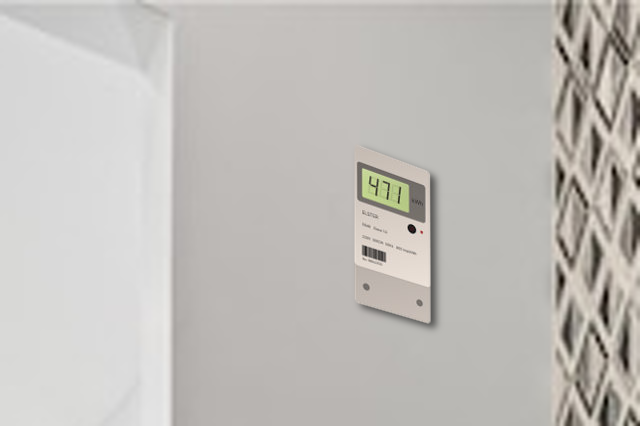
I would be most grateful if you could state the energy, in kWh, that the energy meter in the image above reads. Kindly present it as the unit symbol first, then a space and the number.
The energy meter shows kWh 471
